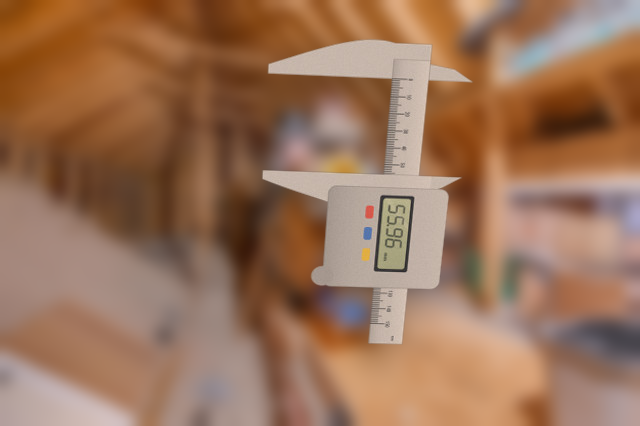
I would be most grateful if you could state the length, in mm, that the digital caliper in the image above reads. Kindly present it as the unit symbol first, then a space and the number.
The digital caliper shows mm 55.96
